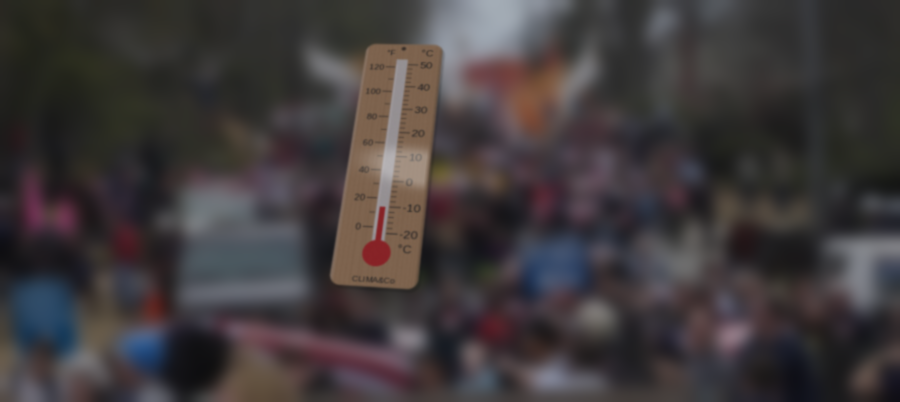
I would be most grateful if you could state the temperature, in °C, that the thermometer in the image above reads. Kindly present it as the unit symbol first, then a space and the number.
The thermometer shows °C -10
